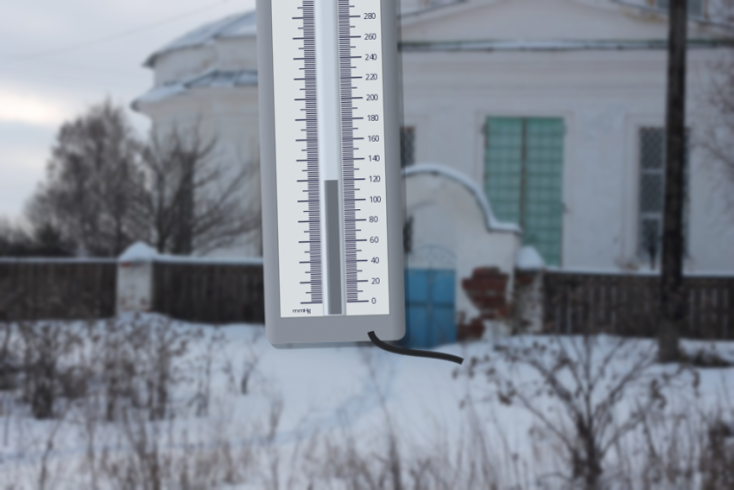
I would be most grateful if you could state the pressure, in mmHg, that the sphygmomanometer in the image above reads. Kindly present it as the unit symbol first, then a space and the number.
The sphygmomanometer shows mmHg 120
